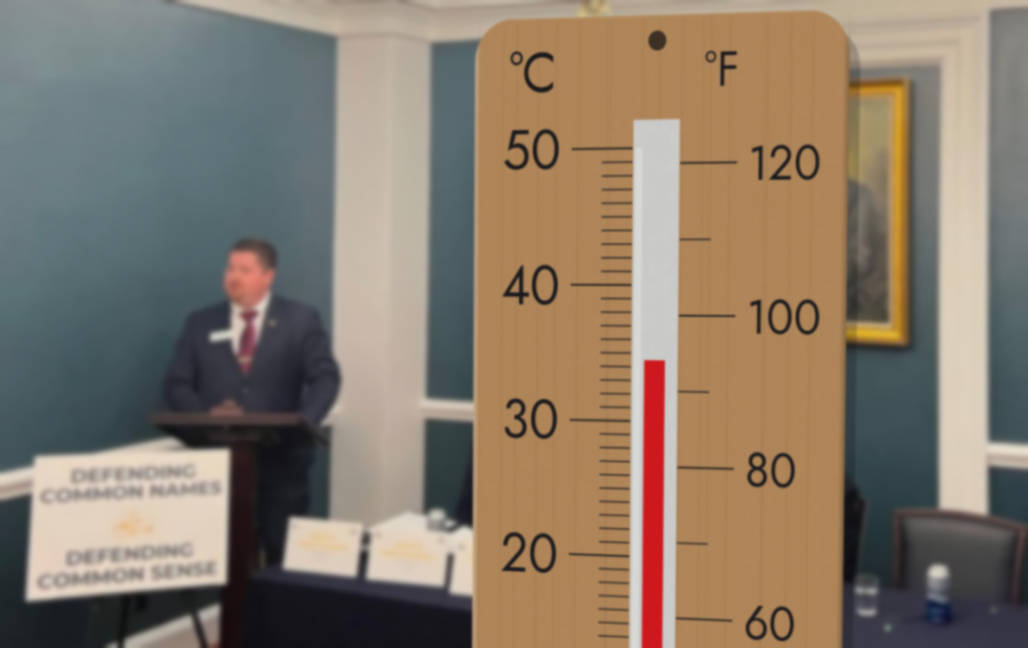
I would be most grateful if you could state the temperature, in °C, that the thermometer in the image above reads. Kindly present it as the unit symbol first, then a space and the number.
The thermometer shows °C 34.5
